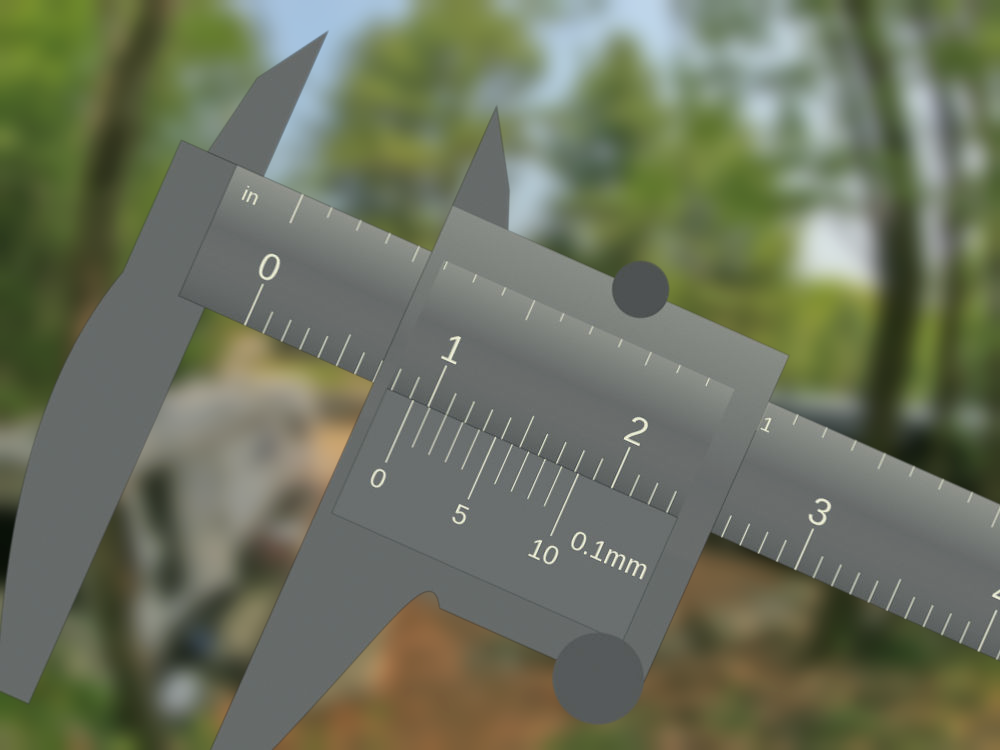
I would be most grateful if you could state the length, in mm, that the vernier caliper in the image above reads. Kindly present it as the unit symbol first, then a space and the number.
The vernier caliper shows mm 9.2
